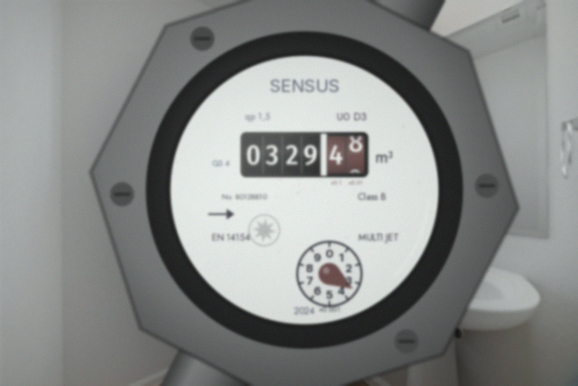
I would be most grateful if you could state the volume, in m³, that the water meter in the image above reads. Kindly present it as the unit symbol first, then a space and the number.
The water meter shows m³ 329.483
